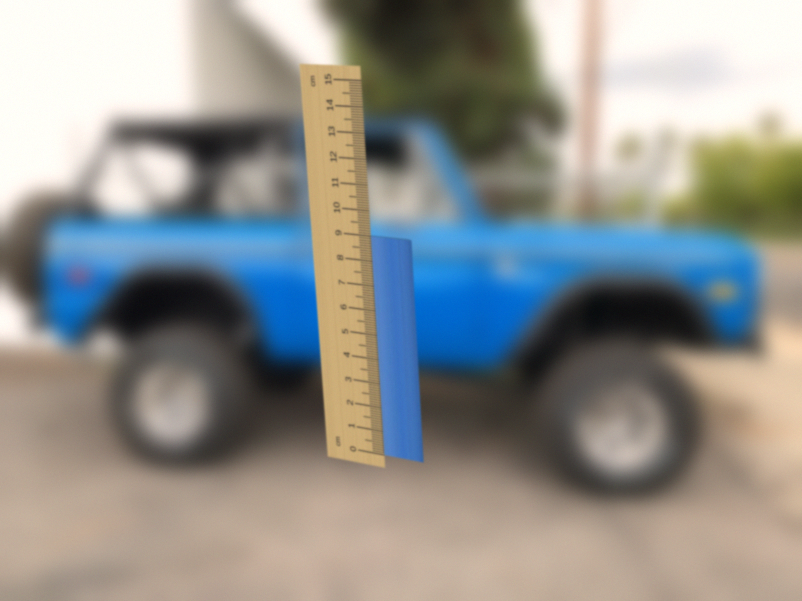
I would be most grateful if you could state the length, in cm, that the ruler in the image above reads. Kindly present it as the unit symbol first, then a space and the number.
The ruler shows cm 9
